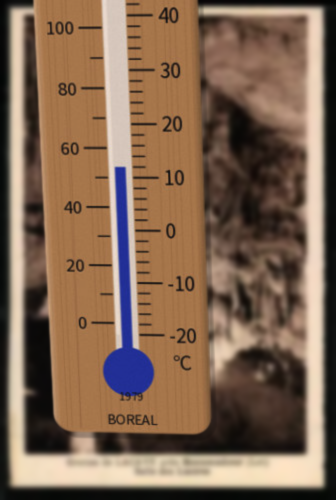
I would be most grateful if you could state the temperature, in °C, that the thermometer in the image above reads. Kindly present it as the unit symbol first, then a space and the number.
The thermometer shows °C 12
